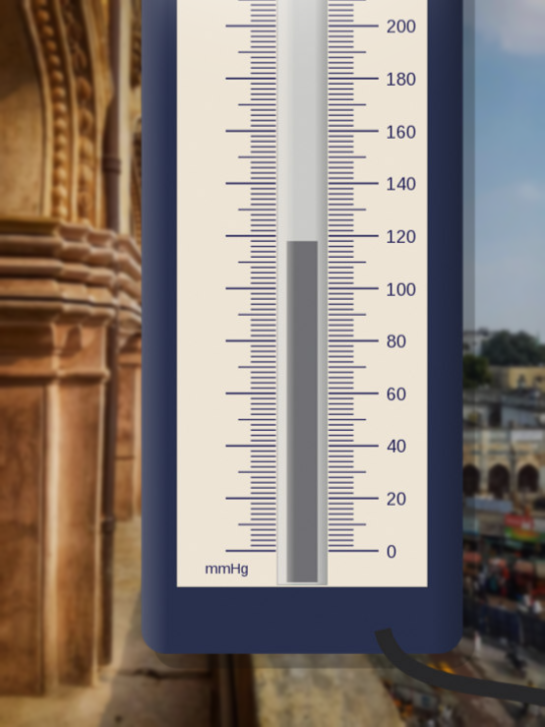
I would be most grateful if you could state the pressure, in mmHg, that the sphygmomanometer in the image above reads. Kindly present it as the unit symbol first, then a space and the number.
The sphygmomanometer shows mmHg 118
